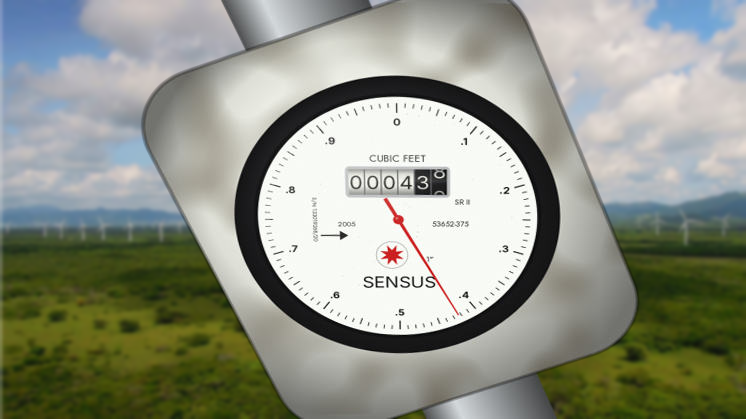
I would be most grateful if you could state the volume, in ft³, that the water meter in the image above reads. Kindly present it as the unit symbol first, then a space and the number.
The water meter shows ft³ 438.42
